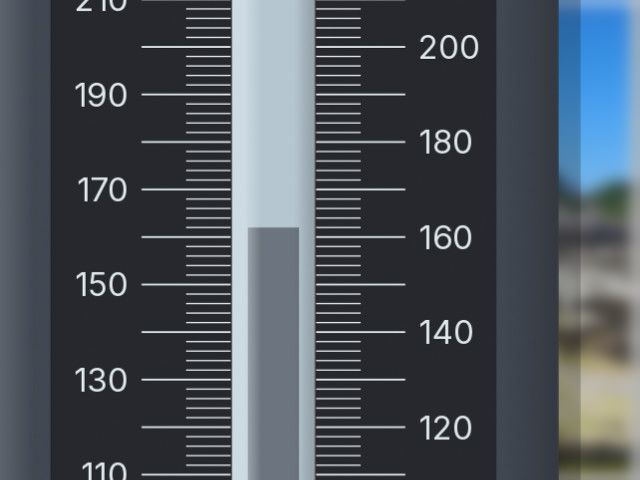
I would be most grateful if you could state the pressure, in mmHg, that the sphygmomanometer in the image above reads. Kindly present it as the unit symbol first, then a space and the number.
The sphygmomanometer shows mmHg 162
